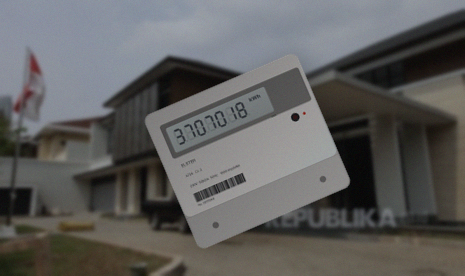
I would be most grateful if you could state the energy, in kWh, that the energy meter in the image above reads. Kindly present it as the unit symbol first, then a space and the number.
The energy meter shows kWh 3707018
